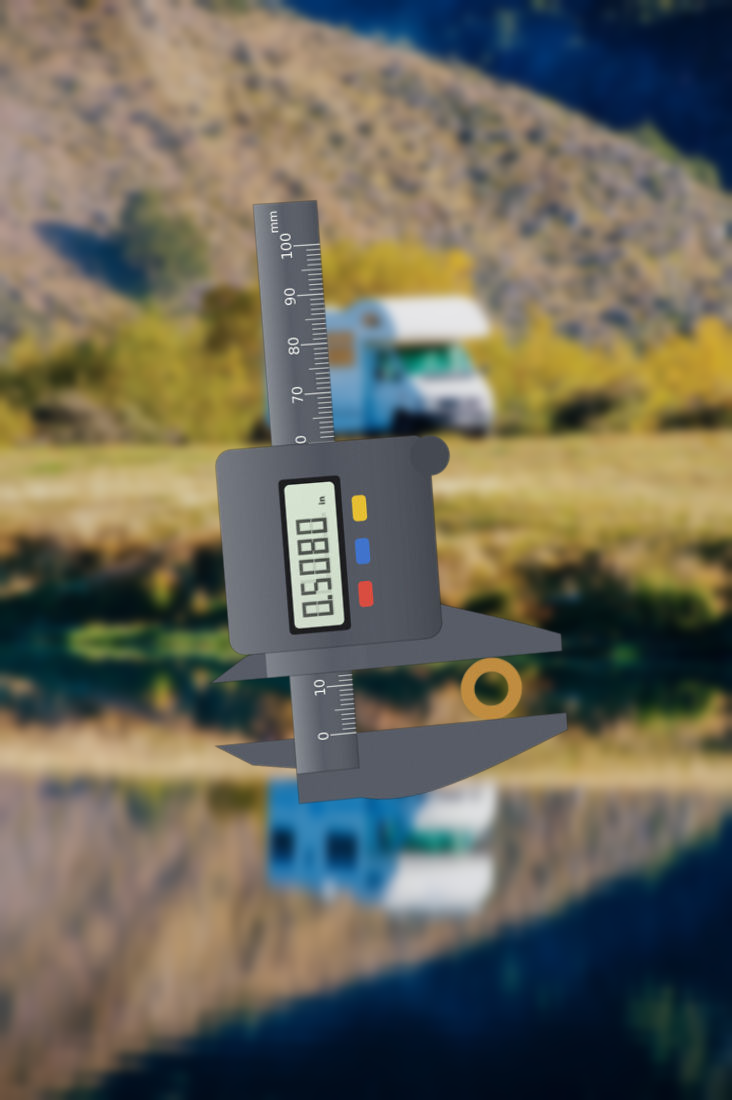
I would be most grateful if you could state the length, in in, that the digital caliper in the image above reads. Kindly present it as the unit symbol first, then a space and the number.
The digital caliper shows in 0.5080
